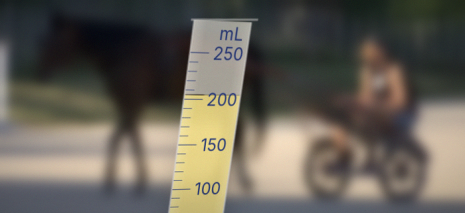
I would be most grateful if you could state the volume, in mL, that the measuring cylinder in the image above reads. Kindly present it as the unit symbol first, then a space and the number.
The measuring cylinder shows mL 205
